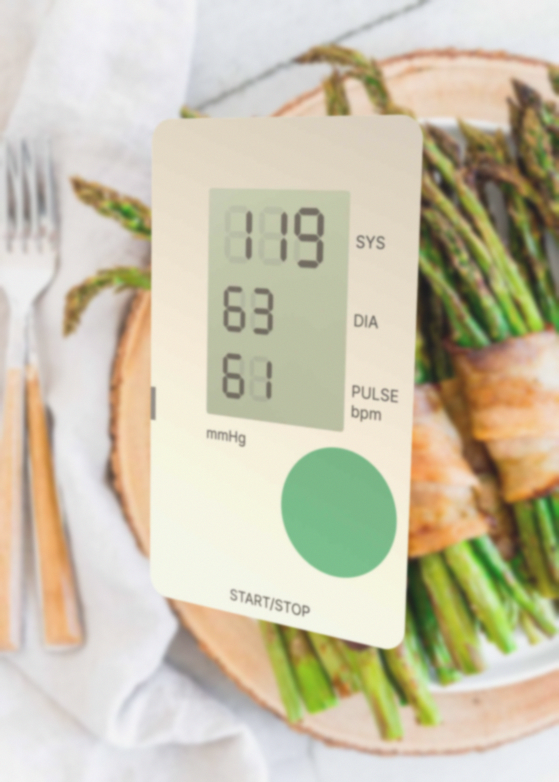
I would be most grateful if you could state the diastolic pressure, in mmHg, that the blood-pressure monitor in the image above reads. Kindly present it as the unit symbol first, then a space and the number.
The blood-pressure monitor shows mmHg 63
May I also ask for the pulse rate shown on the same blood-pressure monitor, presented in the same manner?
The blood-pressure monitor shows bpm 61
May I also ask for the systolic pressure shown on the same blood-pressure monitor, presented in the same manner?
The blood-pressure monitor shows mmHg 119
